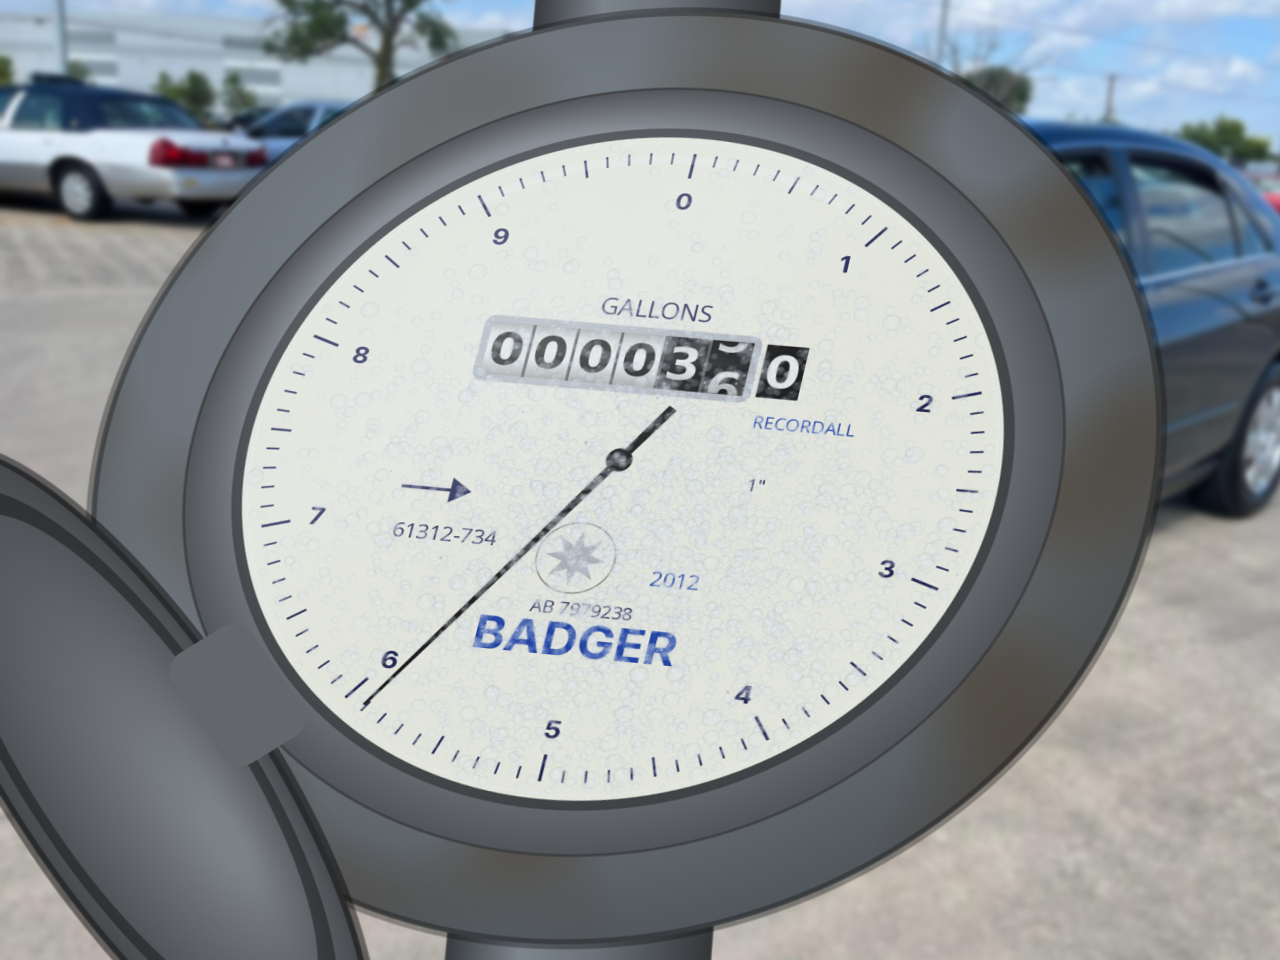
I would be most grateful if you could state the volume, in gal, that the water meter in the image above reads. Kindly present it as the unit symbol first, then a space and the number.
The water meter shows gal 355.9
